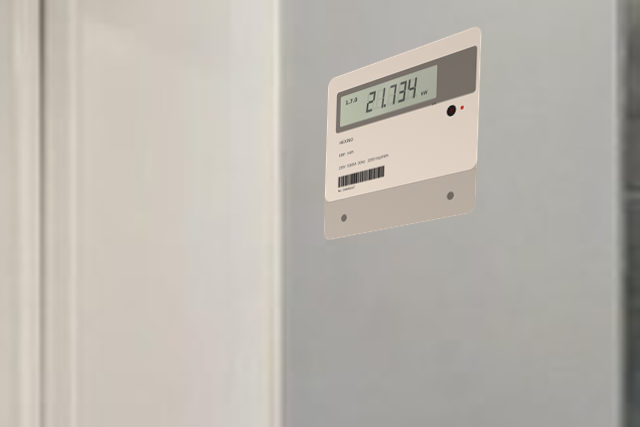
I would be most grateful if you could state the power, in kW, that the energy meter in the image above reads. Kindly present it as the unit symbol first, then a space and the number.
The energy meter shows kW 21.734
